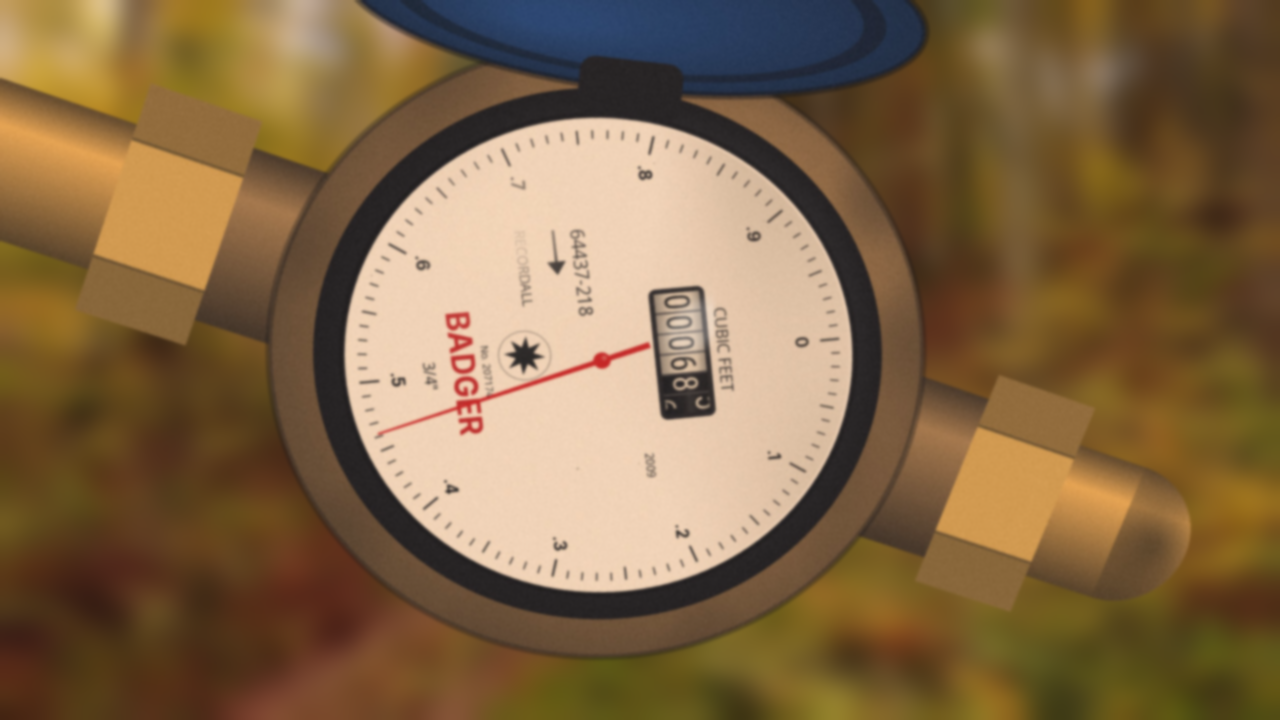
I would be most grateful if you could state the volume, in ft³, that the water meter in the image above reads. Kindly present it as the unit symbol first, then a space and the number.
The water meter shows ft³ 685.46
